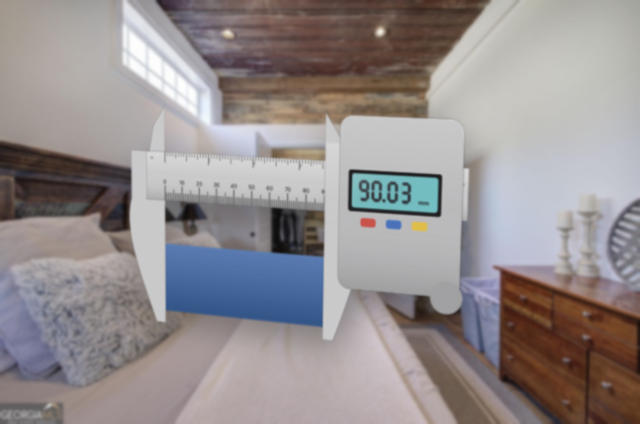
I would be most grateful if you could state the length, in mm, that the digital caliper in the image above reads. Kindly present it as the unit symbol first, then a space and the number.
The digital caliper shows mm 90.03
